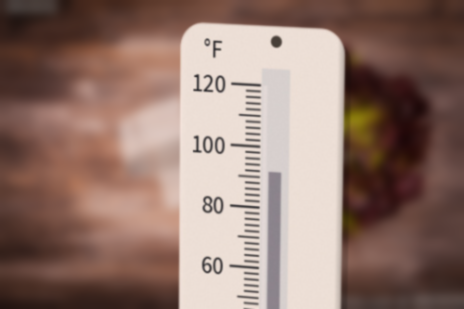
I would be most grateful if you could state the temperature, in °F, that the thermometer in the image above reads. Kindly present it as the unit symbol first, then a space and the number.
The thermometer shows °F 92
